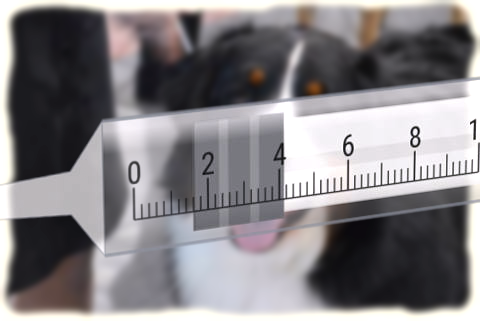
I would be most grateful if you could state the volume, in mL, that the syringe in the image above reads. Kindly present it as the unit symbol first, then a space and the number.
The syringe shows mL 1.6
